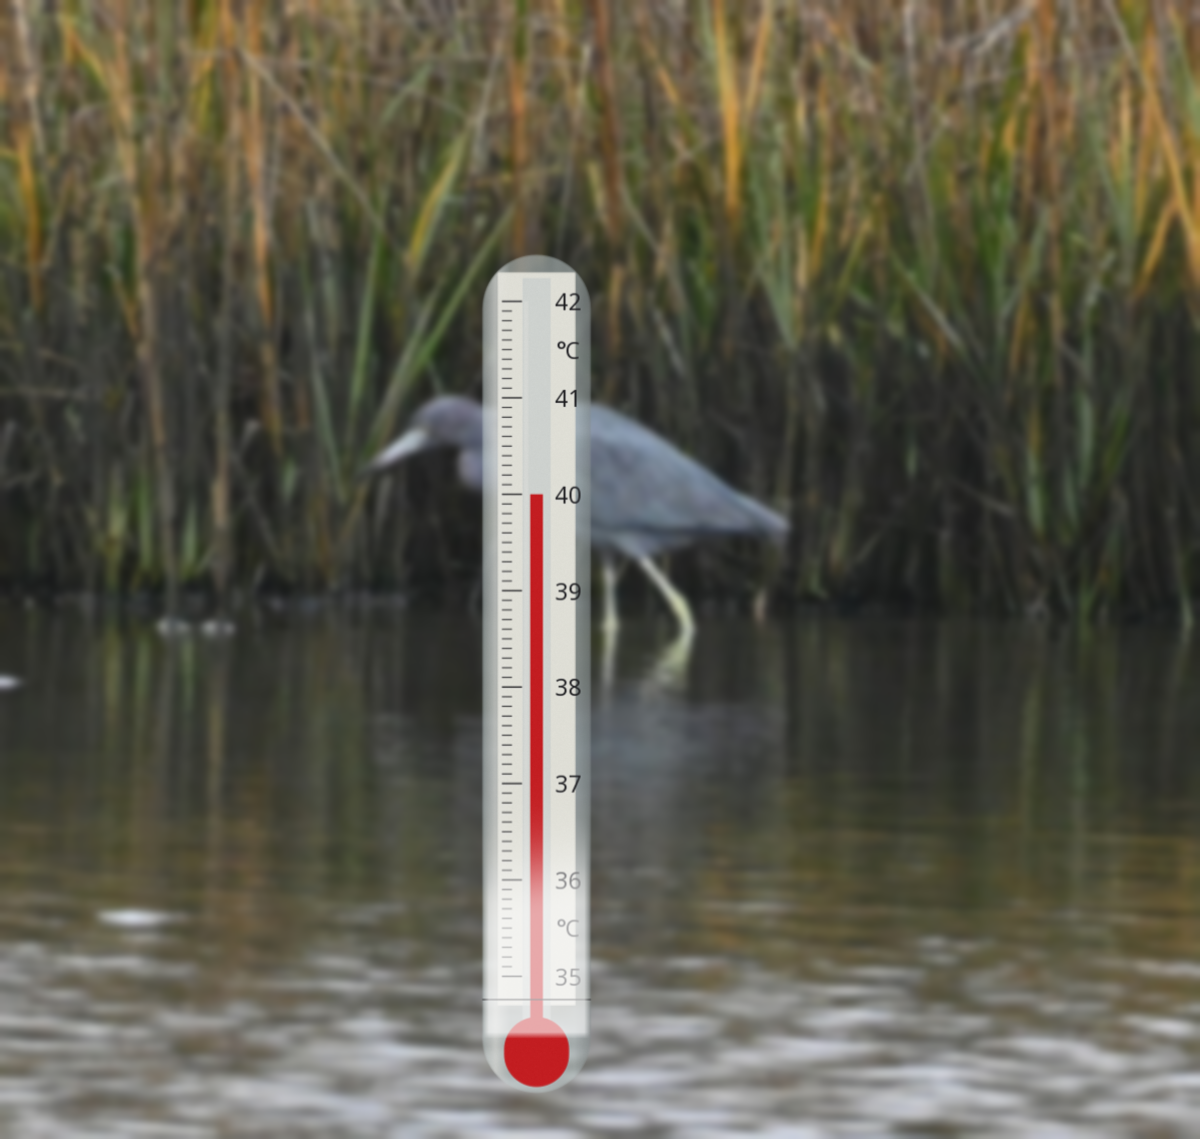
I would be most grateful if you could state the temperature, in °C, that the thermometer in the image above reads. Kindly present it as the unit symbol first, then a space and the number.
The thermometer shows °C 40
